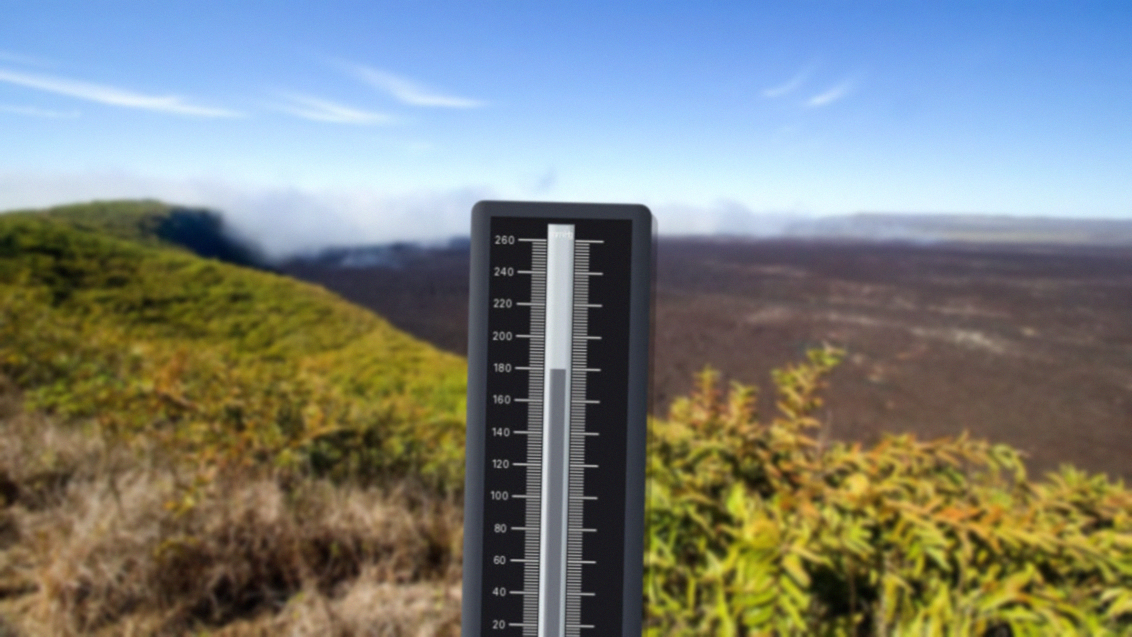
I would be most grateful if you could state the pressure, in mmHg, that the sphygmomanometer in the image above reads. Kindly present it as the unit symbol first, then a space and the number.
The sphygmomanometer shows mmHg 180
